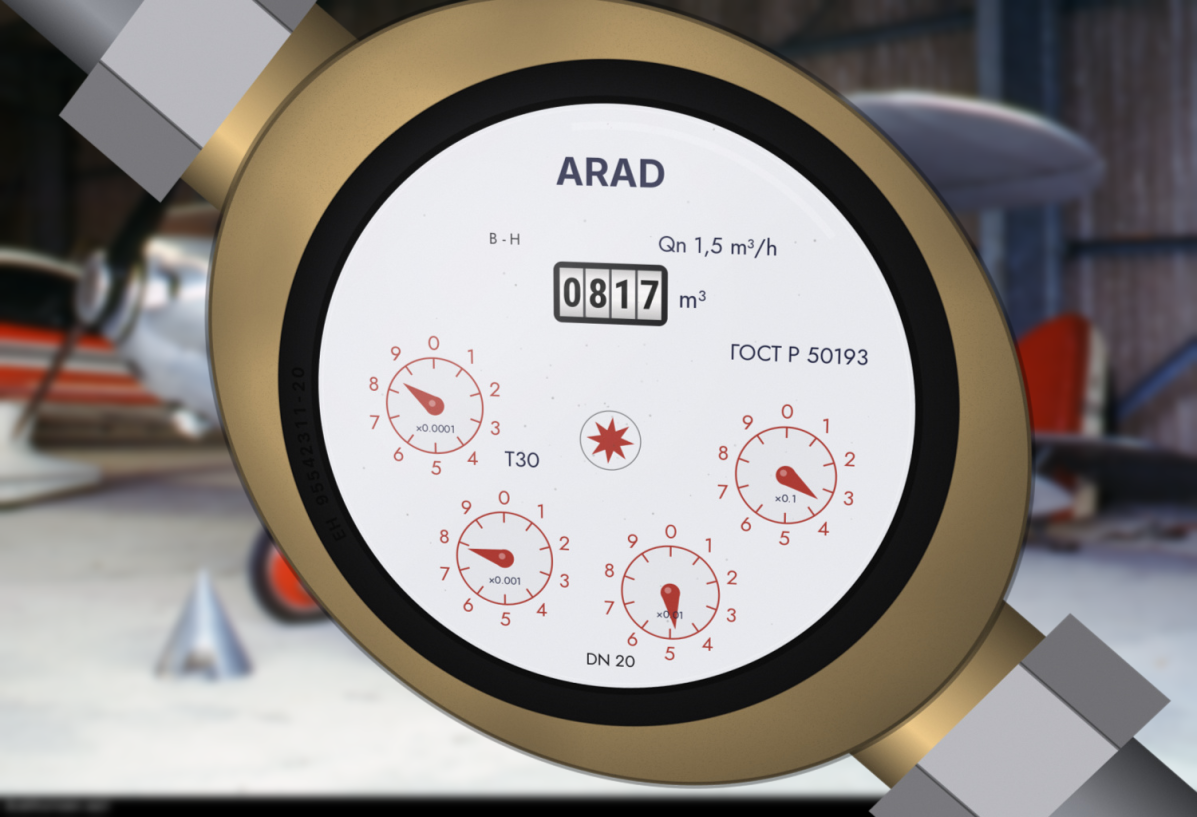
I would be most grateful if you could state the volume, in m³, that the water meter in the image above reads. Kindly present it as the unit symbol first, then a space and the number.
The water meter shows m³ 817.3478
